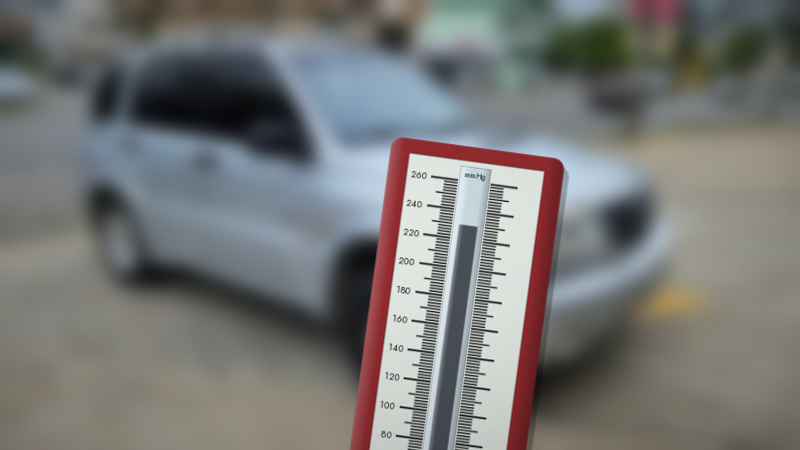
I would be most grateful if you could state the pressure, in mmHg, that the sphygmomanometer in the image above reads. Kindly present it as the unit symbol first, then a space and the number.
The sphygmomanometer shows mmHg 230
